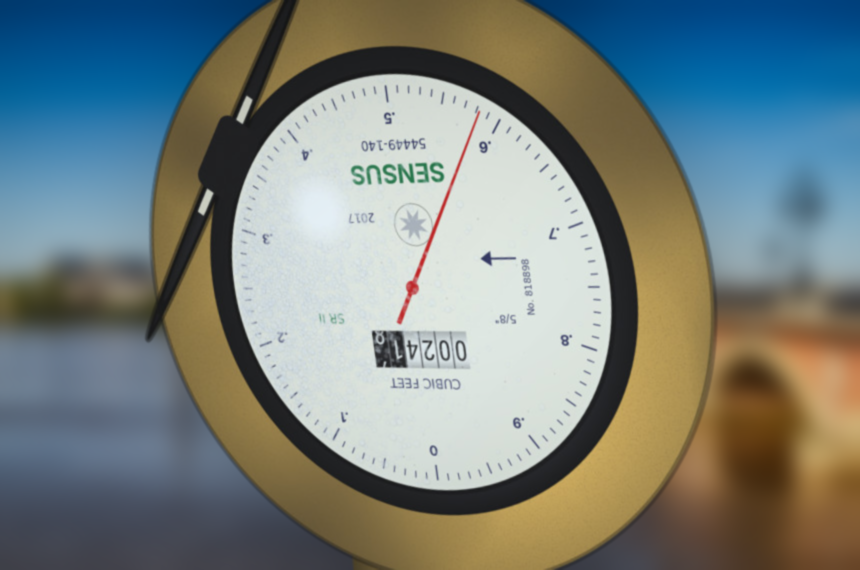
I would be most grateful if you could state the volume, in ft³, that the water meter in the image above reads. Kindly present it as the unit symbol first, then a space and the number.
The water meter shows ft³ 2417.58
